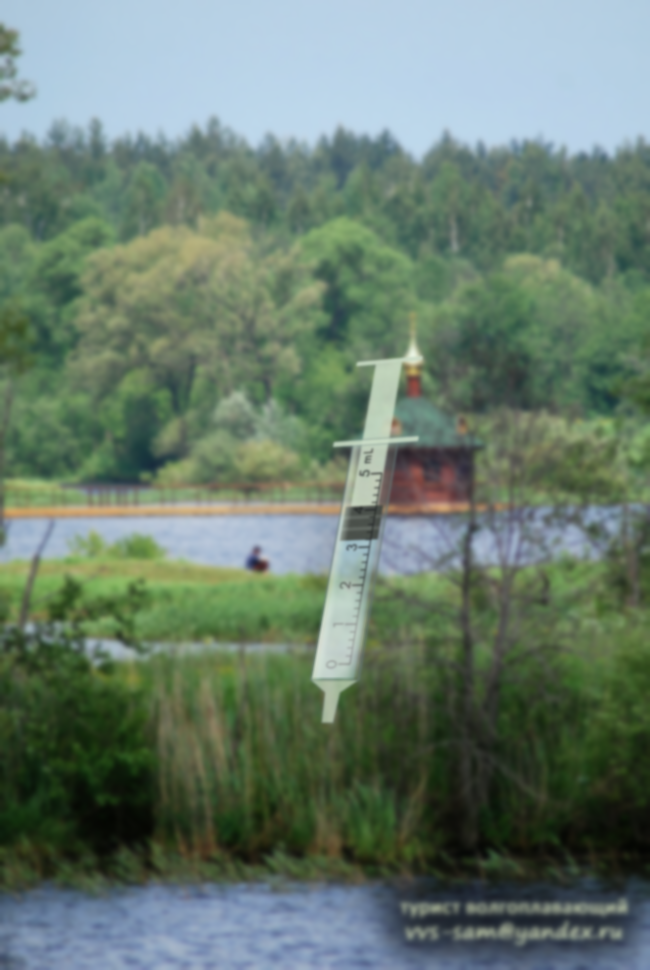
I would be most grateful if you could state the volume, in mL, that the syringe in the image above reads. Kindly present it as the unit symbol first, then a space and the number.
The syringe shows mL 3.2
